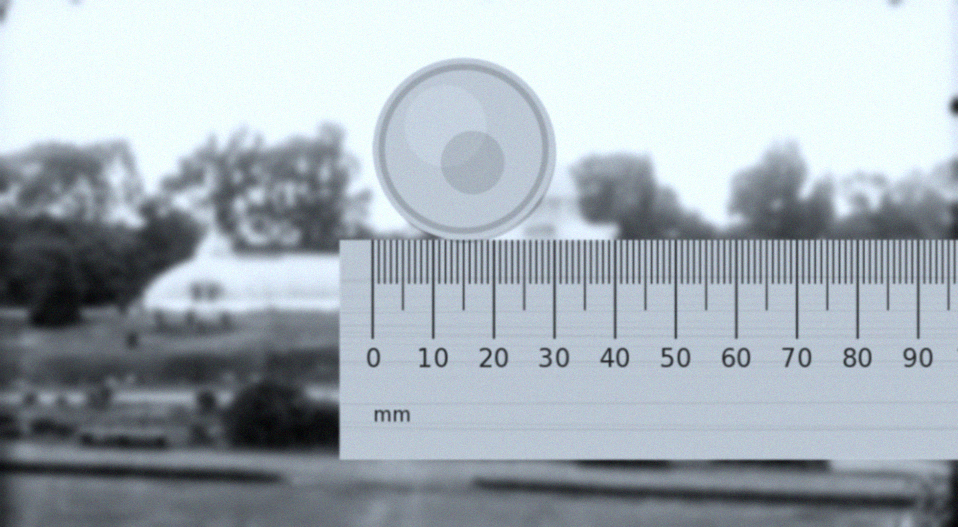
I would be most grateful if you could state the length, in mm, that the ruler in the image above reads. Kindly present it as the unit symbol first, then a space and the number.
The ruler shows mm 30
